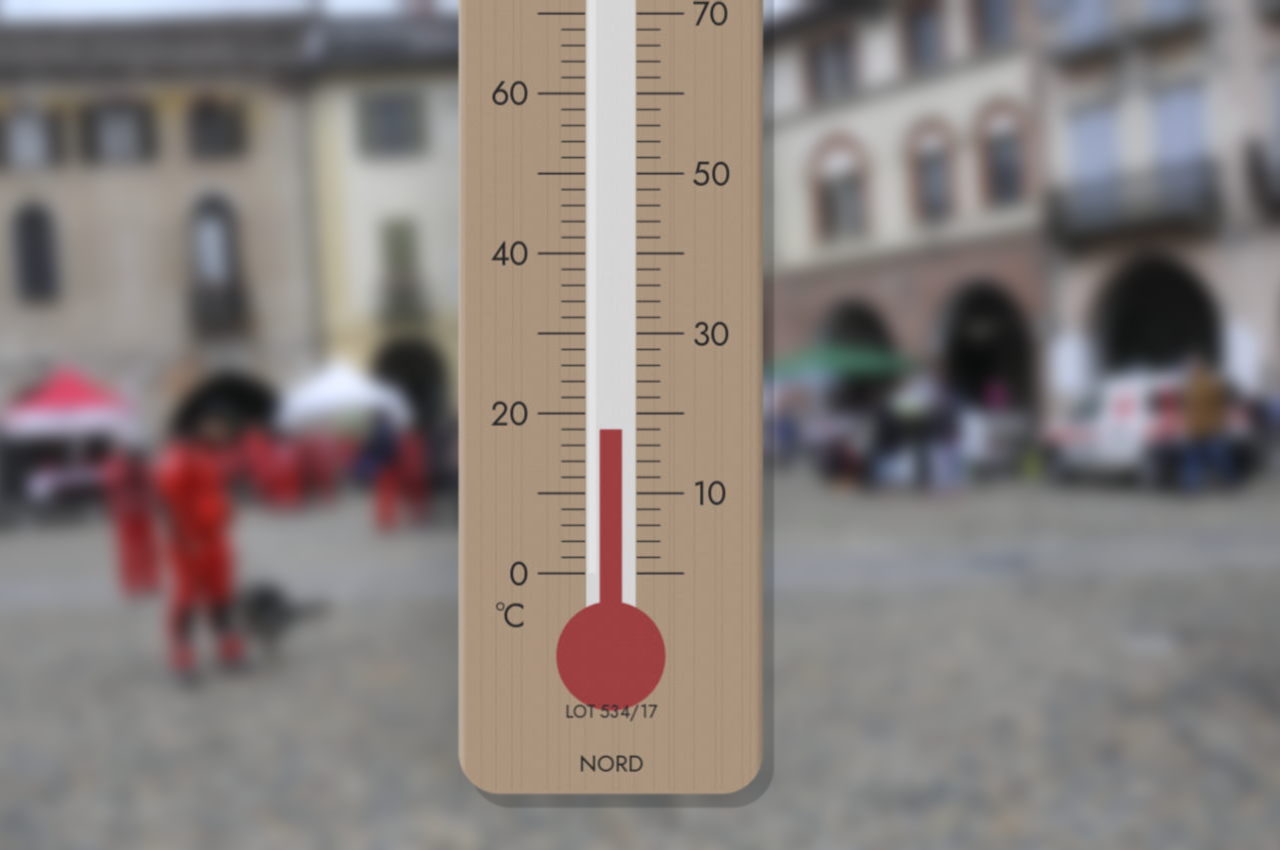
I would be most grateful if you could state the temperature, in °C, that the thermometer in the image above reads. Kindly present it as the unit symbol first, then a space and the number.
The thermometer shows °C 18
